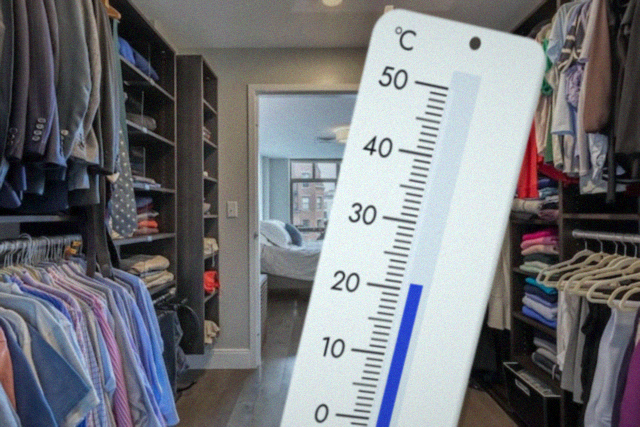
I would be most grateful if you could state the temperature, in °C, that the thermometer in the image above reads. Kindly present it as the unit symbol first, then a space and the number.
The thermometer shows °C 21
